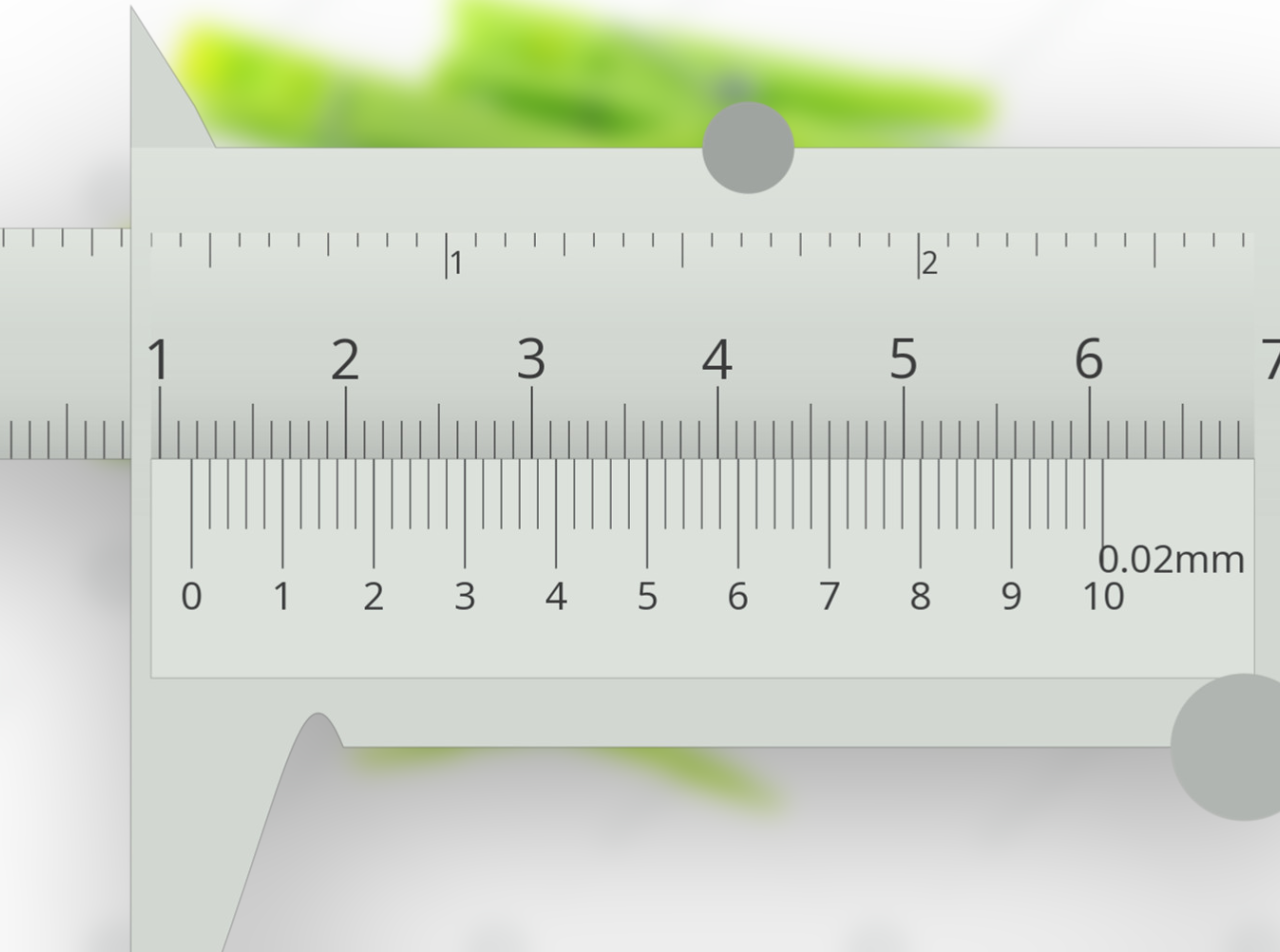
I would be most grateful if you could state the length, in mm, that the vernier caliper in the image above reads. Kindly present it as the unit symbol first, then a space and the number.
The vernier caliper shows mm 11.7
